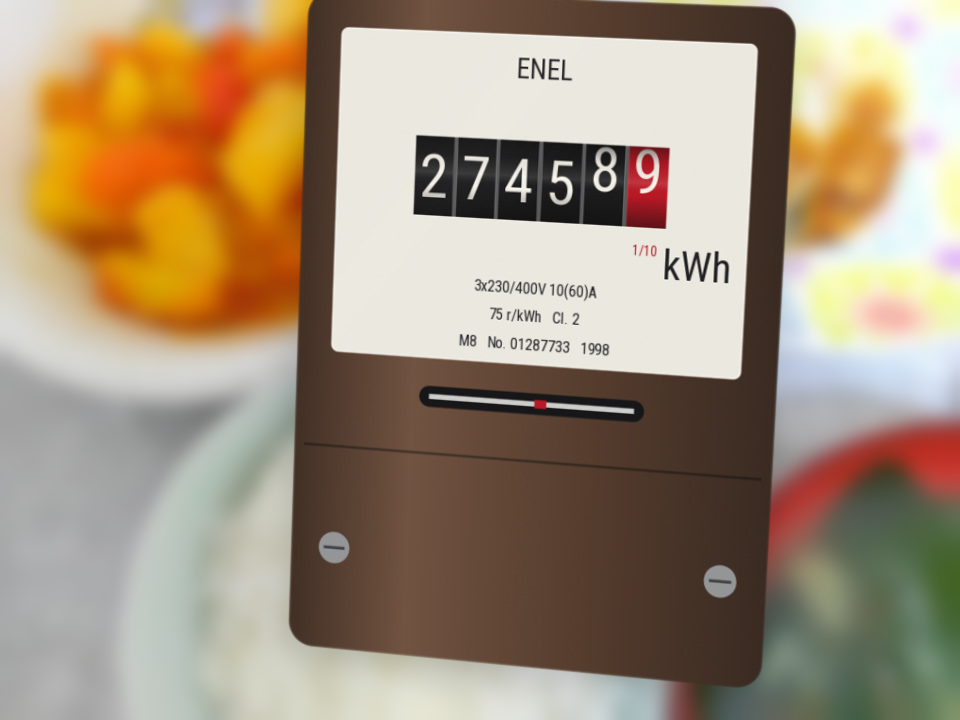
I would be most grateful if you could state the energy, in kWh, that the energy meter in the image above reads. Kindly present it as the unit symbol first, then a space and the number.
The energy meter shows kWh 27458.9
